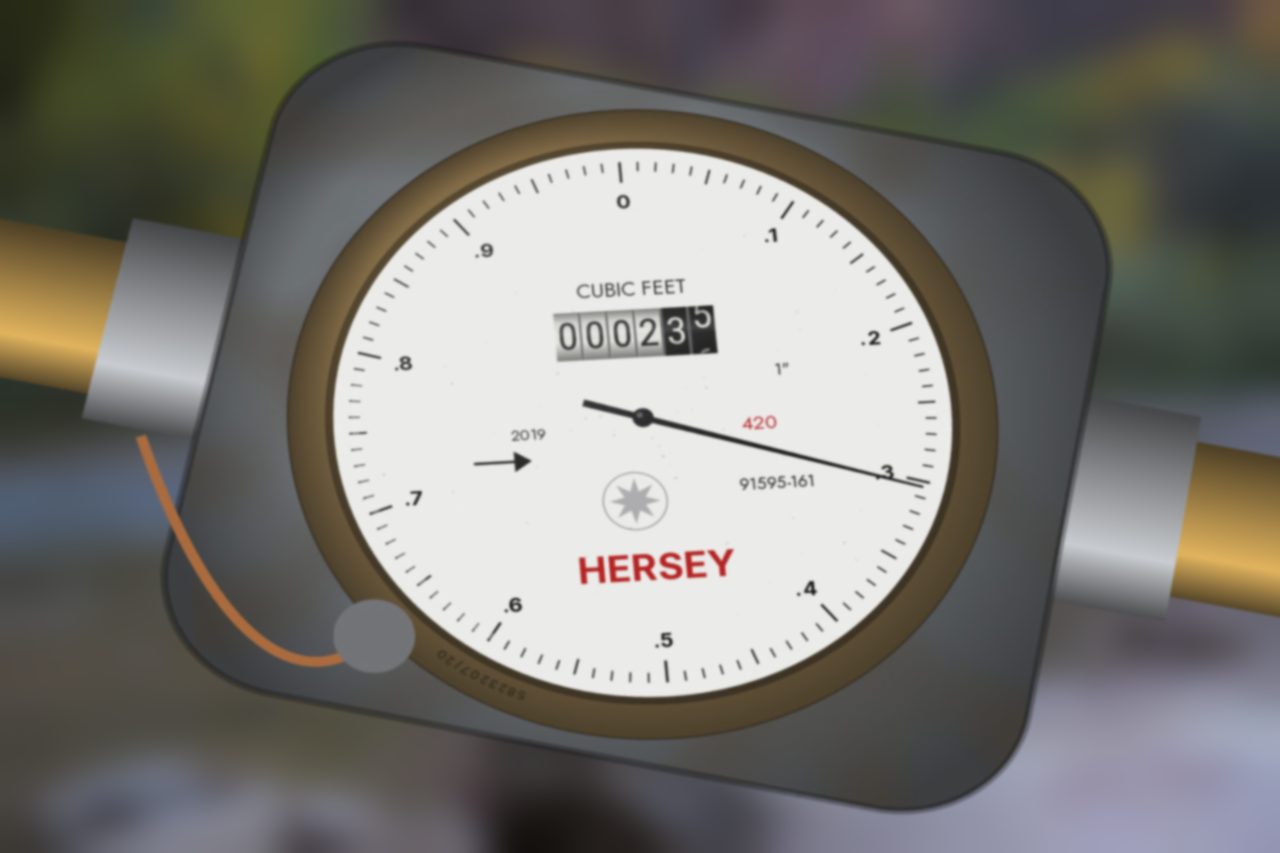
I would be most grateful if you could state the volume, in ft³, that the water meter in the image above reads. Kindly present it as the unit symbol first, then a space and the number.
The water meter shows ft³ 235.30
